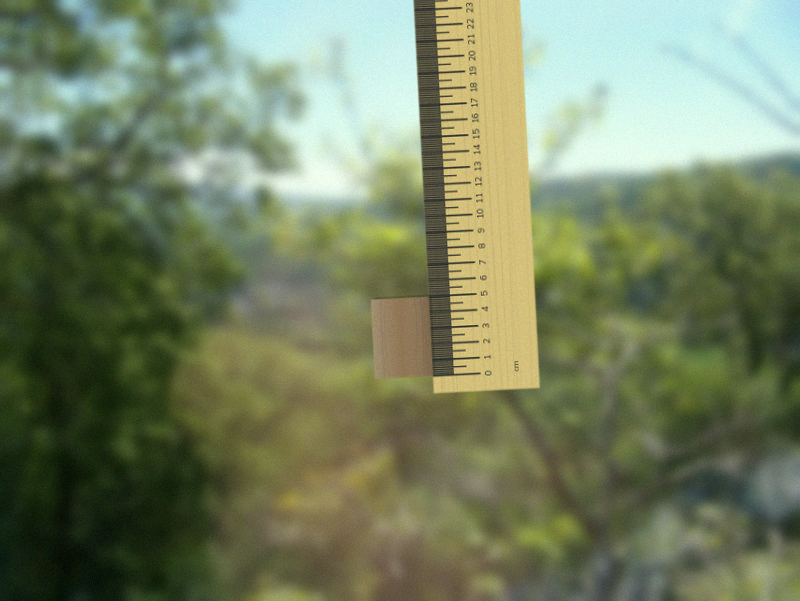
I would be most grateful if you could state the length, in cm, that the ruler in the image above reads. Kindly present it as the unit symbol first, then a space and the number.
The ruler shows cm 5
